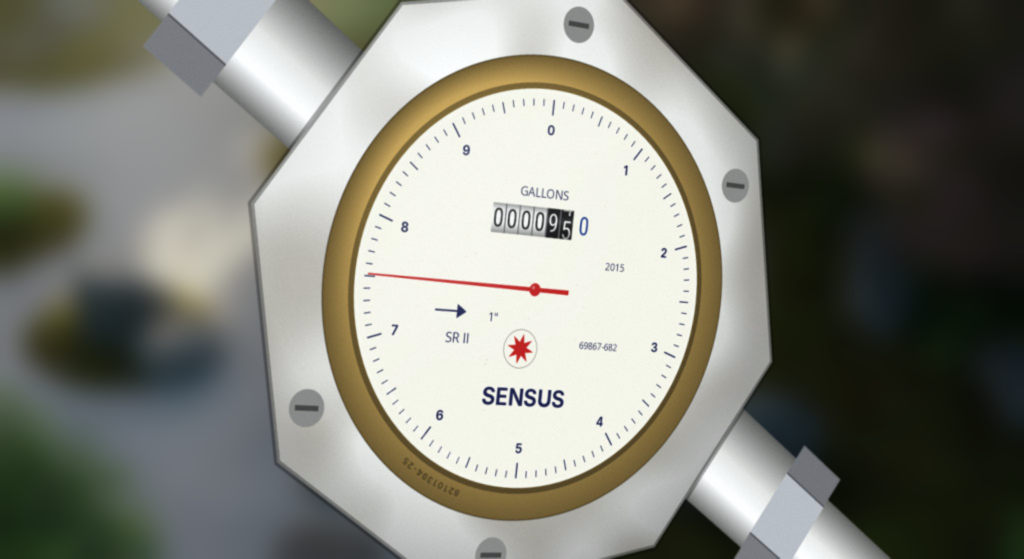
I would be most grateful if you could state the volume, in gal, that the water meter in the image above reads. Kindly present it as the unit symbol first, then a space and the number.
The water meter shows gal 947.5
